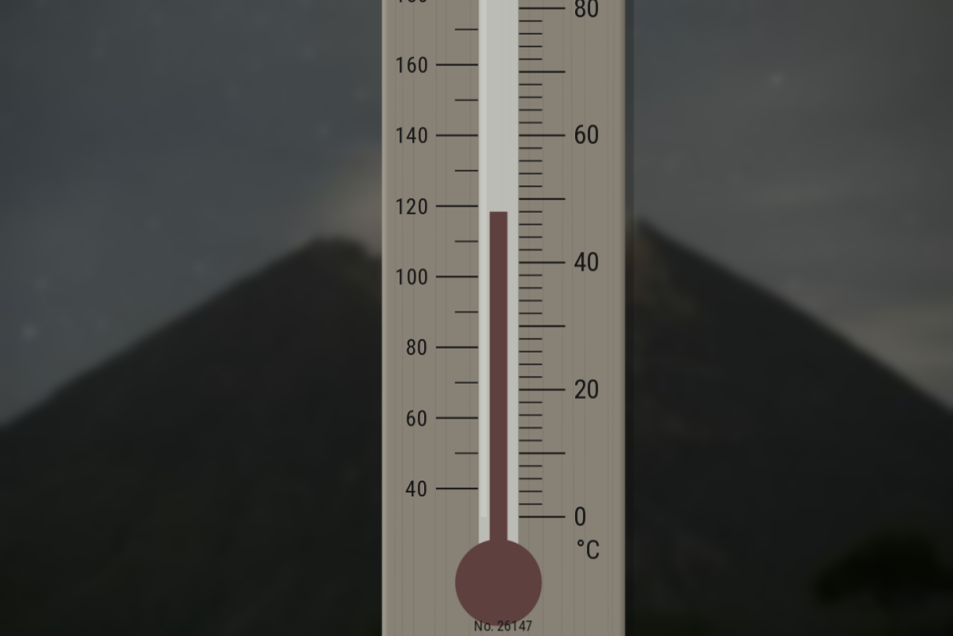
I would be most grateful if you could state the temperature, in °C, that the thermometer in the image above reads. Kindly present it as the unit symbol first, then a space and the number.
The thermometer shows °C 48
